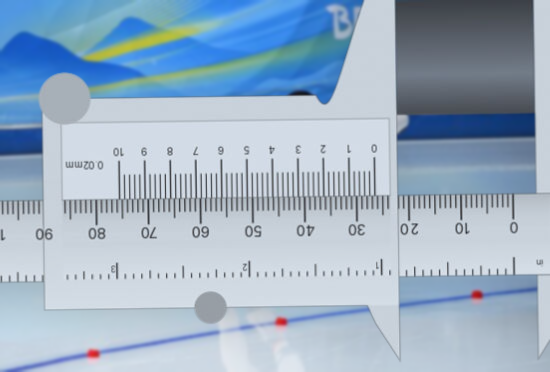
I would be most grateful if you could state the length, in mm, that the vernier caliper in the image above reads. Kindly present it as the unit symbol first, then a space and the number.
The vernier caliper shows mm 26.5
